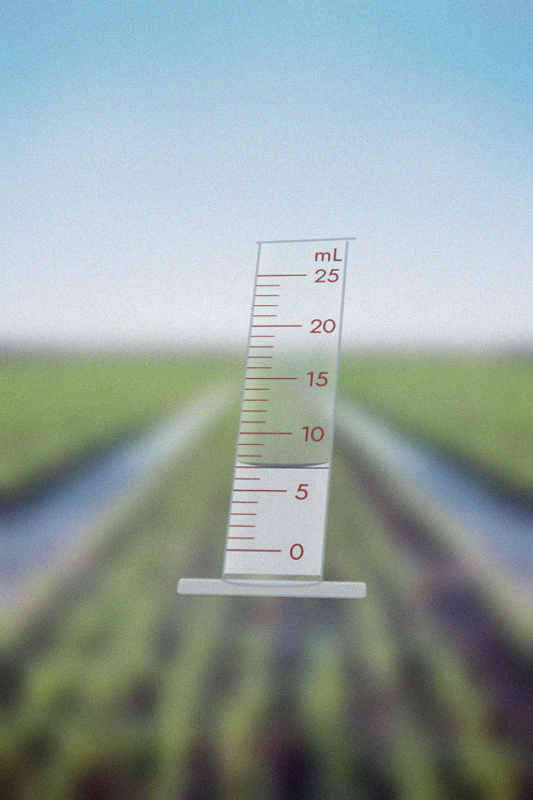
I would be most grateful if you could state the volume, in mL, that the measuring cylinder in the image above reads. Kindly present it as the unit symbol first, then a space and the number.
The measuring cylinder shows mL 7
